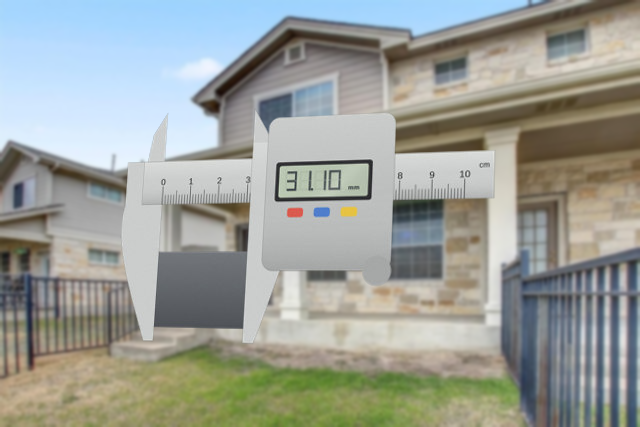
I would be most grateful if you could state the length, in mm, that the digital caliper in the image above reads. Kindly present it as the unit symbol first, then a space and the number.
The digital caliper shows mm 31.10
